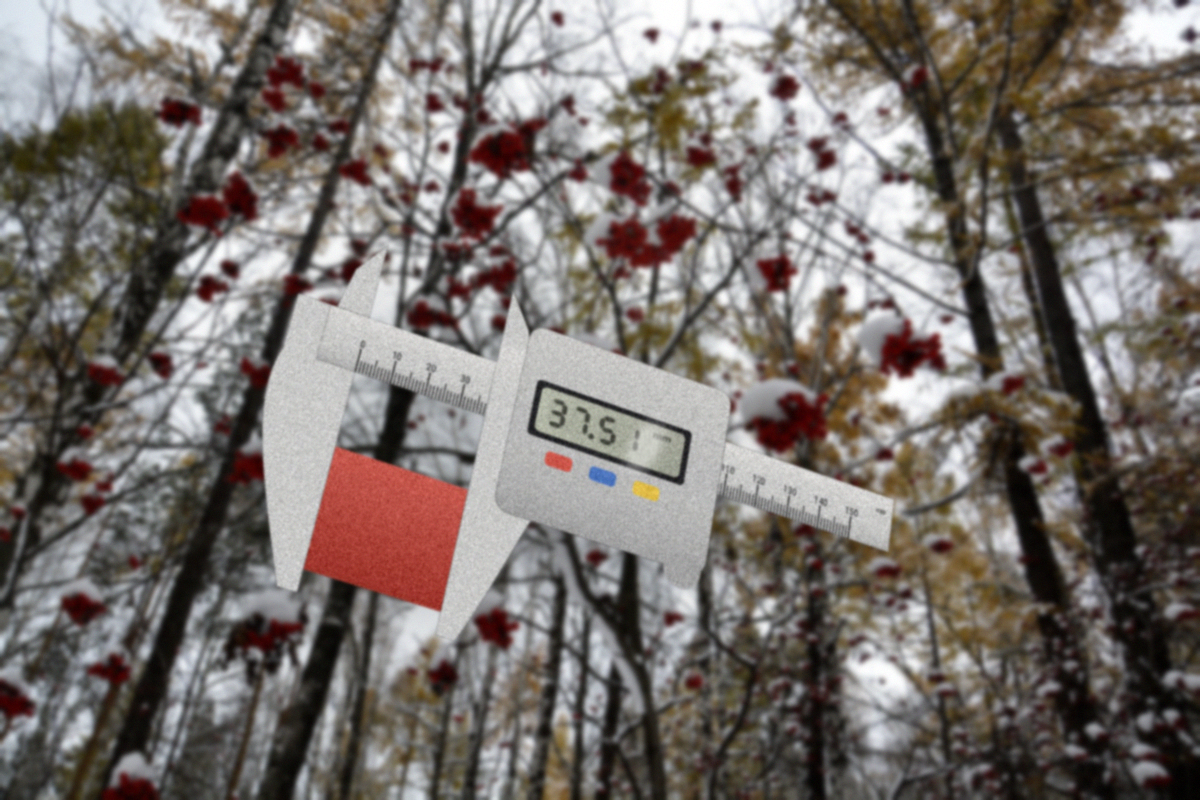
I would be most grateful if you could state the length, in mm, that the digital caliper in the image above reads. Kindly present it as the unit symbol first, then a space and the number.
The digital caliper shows mm 37.51
